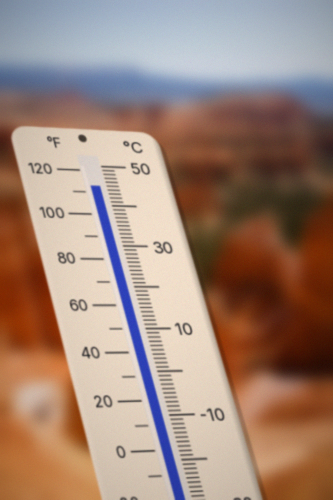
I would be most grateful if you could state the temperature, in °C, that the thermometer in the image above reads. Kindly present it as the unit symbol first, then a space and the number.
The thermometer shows °C 45
